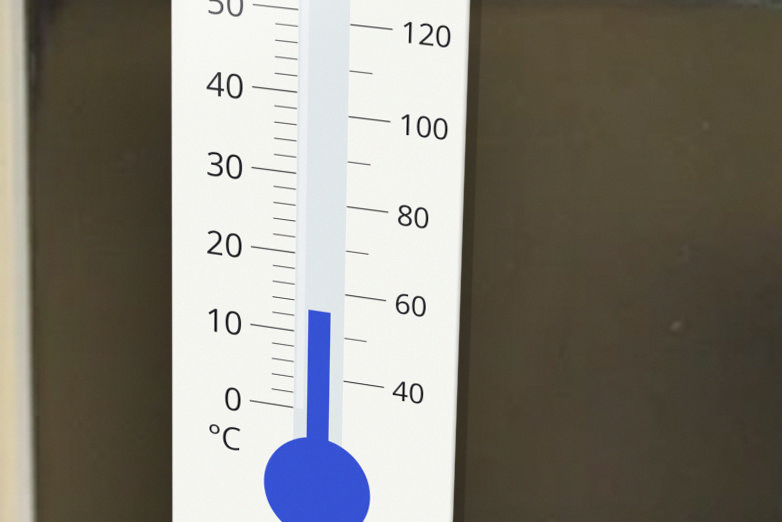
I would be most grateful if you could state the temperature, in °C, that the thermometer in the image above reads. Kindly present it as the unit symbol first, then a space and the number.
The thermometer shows °C 13
